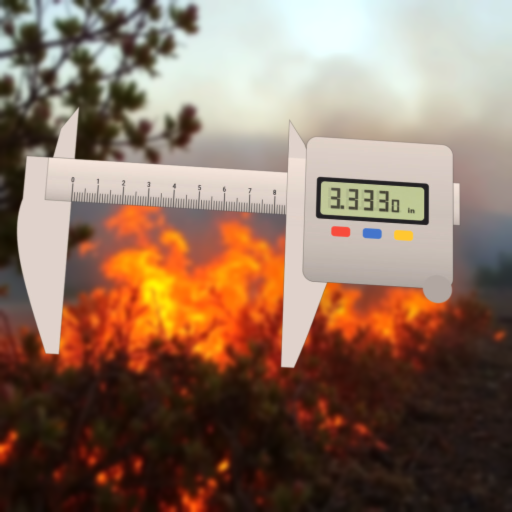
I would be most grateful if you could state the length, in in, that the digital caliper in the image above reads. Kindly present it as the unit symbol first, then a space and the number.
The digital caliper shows in 3.3330
